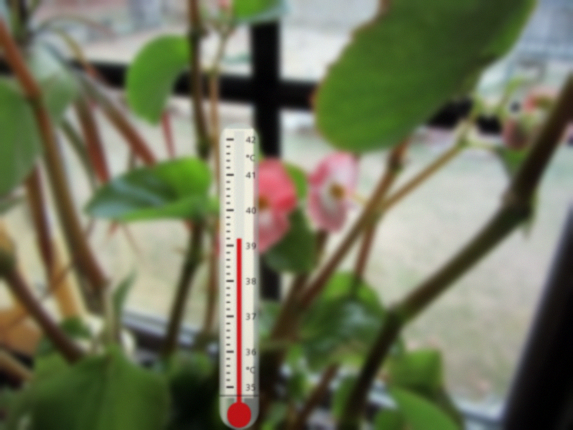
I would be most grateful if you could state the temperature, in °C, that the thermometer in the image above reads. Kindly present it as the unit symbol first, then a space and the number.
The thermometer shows °C 39.2
